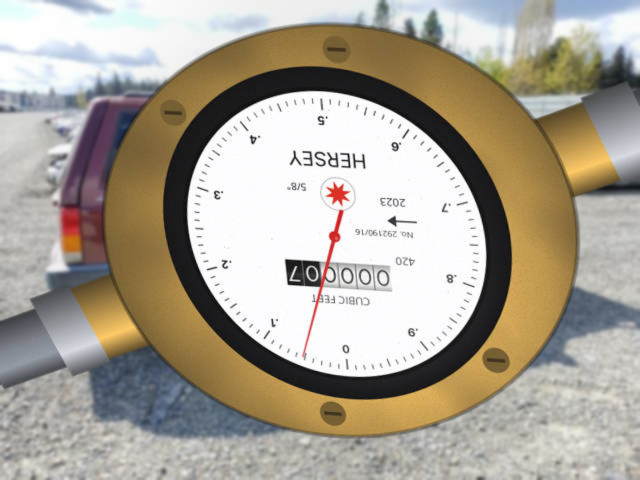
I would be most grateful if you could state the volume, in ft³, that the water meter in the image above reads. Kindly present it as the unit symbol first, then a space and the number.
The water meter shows ft³ 7.05
